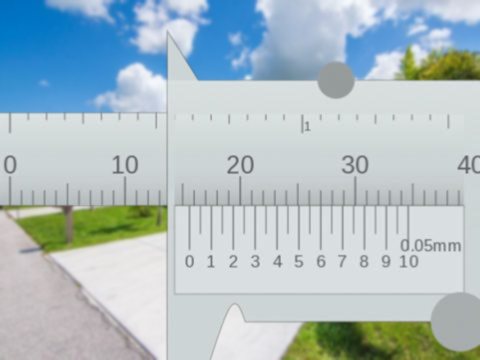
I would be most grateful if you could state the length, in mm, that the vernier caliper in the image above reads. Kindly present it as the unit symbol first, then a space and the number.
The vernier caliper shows mm 15.6
